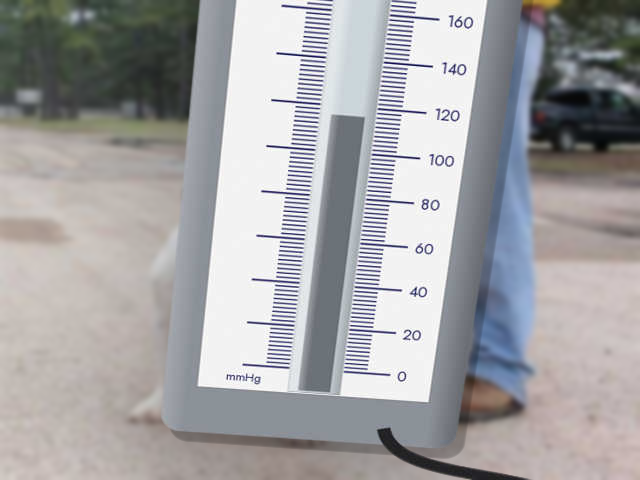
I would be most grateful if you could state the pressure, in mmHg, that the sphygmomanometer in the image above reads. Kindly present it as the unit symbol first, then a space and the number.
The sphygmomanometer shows mmHg 116
